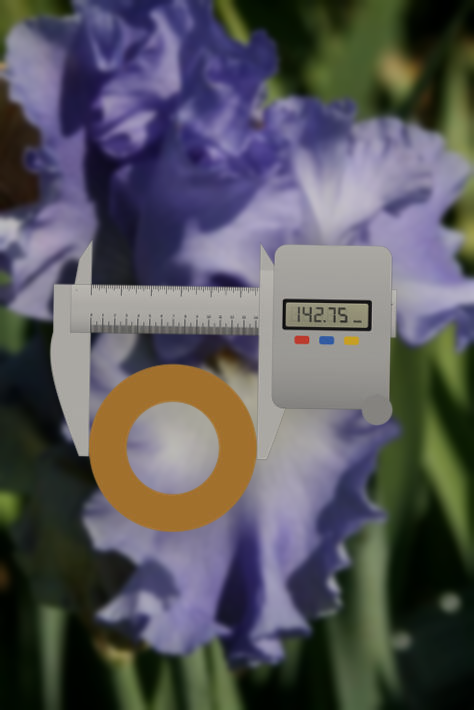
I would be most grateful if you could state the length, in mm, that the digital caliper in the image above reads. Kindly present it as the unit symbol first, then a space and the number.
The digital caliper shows mm 142.75
